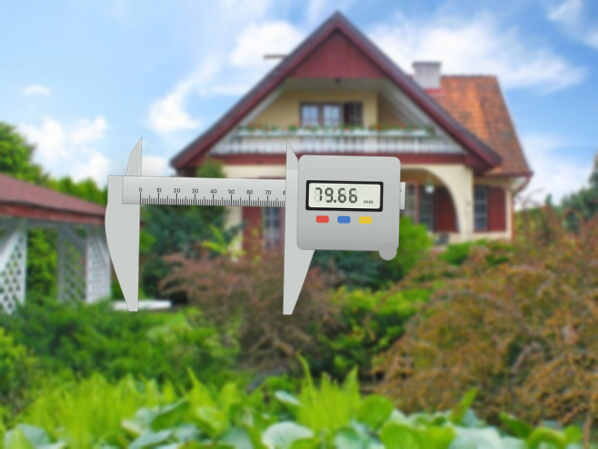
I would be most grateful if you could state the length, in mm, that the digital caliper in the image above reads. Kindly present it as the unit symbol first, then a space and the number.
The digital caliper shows mm 79.66
